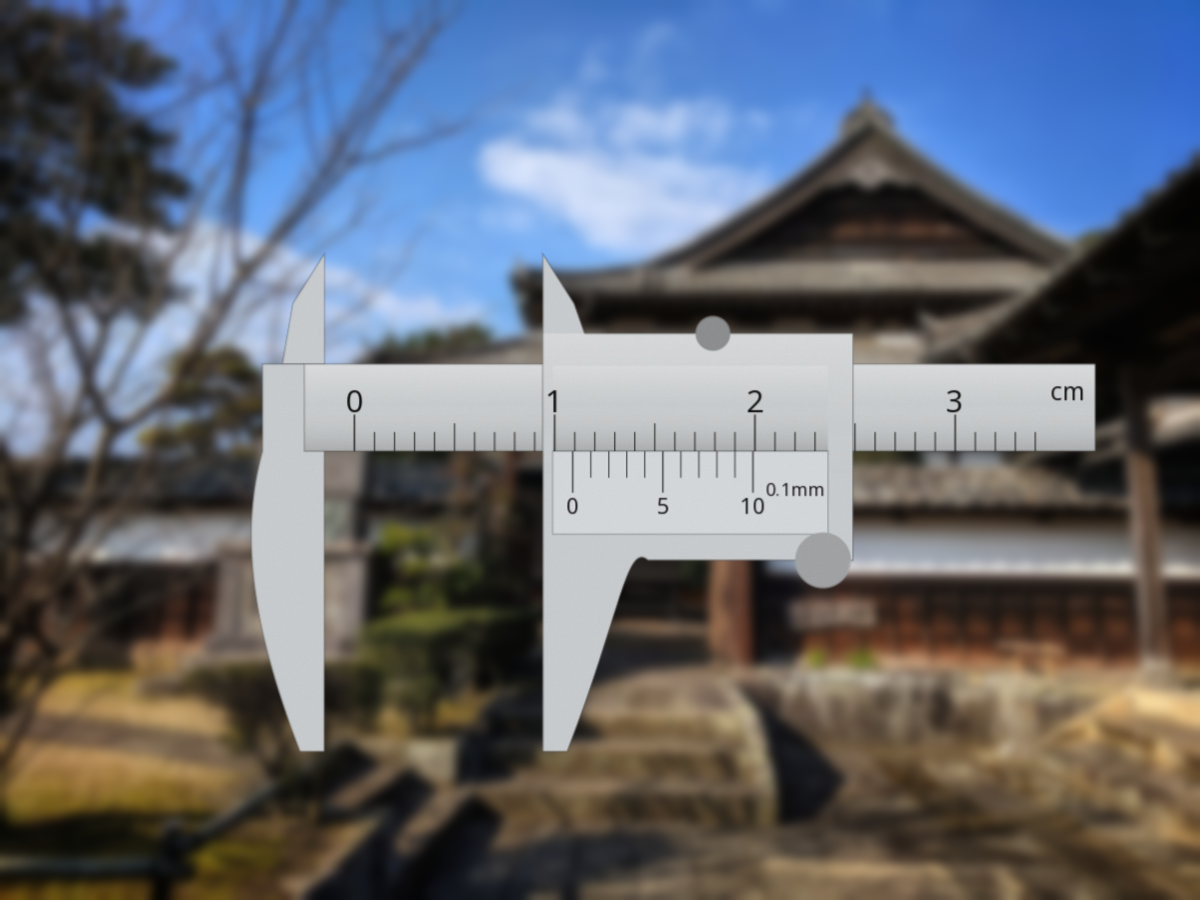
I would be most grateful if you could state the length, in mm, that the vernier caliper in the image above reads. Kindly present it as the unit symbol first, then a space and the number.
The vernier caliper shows mm 10.9
